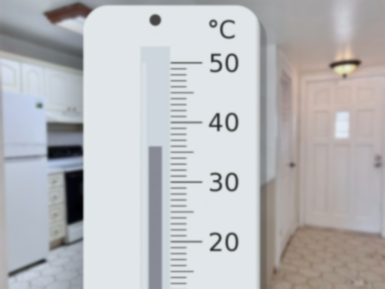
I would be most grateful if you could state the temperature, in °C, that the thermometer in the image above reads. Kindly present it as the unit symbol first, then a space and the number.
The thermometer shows °C 36
